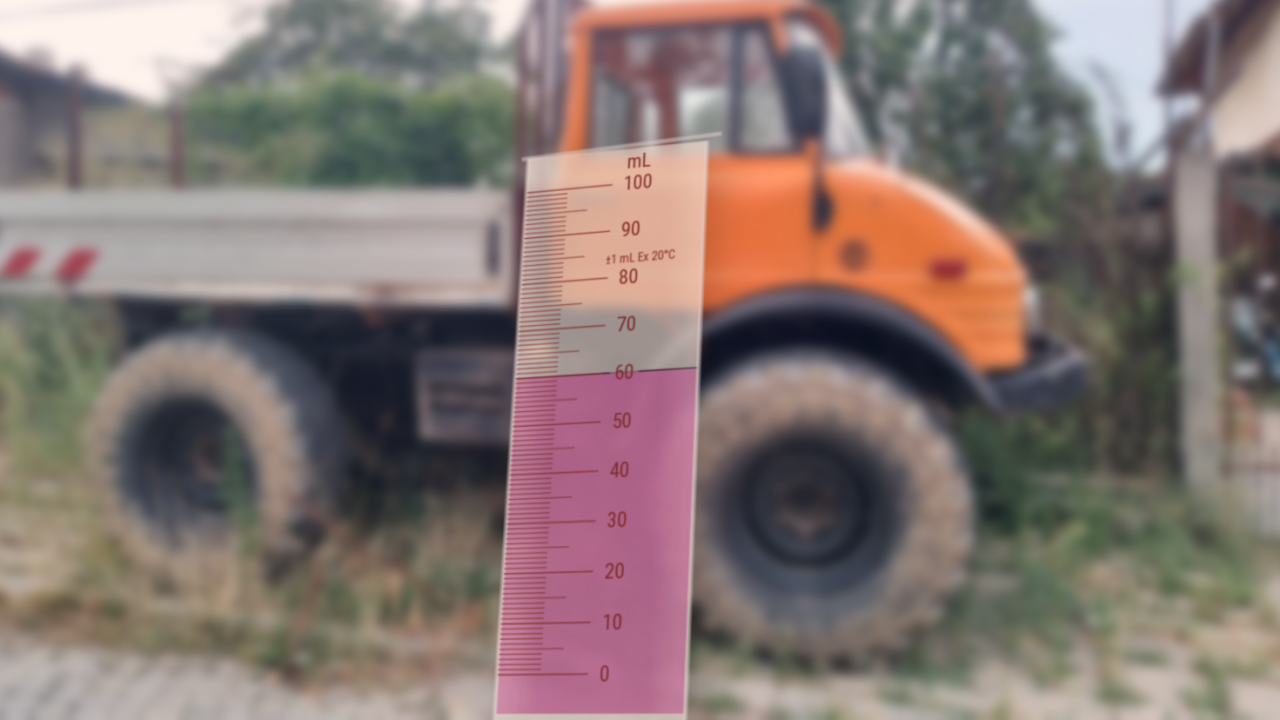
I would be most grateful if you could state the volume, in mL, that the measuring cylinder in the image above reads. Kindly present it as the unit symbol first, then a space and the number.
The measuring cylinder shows mL 60
